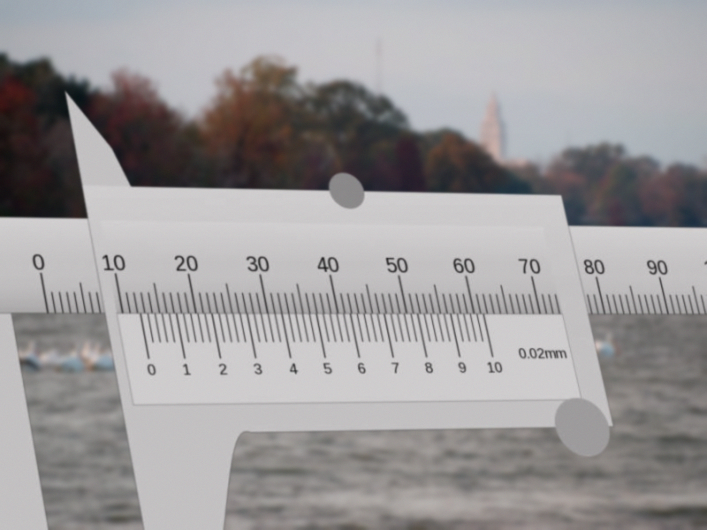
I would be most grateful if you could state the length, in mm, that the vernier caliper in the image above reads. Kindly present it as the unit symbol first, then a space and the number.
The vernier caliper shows mm 12.4
